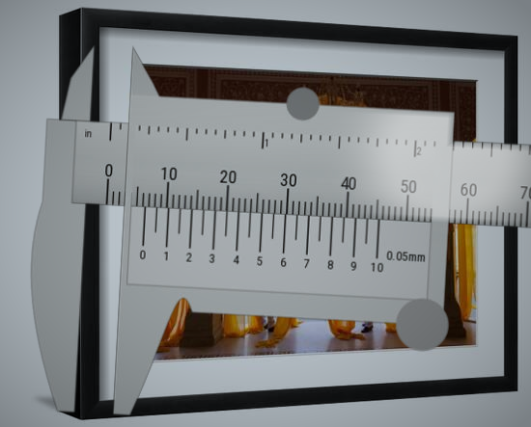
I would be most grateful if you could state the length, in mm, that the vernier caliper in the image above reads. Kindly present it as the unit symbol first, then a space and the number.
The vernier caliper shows mm 6.4
